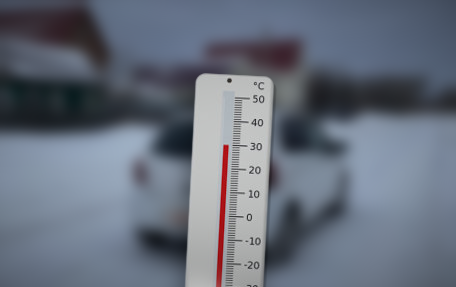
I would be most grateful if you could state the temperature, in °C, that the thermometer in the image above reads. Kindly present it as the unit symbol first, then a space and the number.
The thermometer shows °C 30
